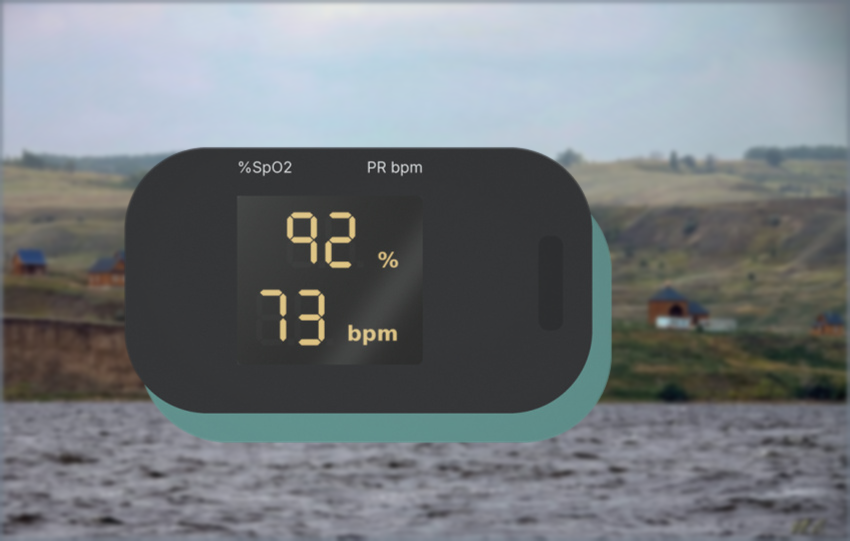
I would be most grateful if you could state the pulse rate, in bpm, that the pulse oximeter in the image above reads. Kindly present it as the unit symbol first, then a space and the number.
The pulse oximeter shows bpm 73
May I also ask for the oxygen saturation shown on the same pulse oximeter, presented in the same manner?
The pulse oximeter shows % 92
